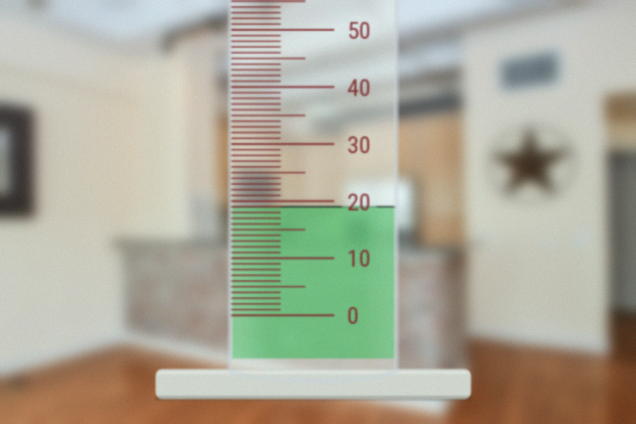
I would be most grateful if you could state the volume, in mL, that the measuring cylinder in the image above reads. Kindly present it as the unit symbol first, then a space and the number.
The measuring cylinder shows mL 19
